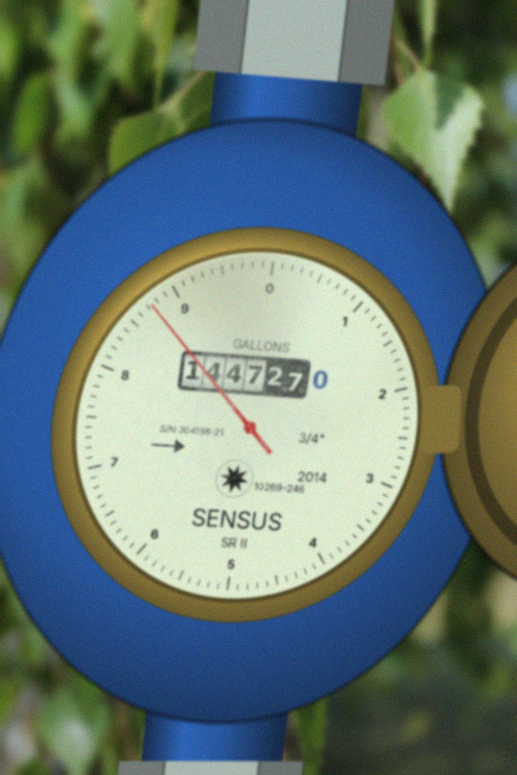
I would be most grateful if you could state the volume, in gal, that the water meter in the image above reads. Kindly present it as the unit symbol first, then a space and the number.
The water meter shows gal 1447268.7
